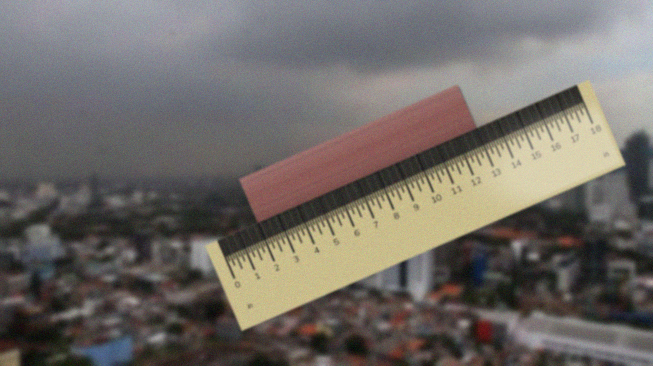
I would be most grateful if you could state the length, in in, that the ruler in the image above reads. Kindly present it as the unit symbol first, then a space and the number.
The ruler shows in 11
